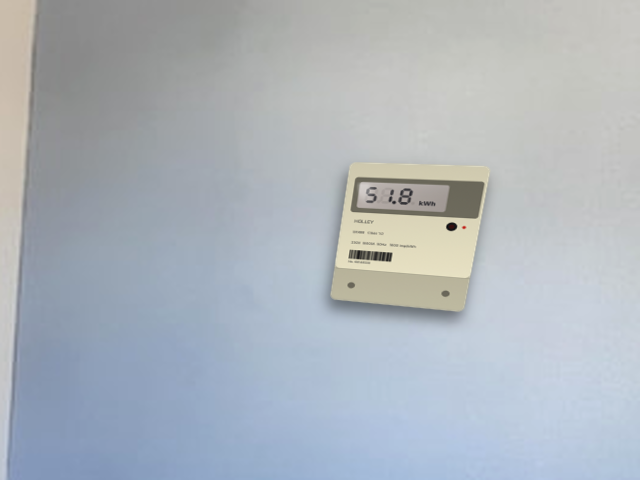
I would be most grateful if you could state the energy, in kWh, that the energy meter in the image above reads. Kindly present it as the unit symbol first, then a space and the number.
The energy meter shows kWh 51.8
